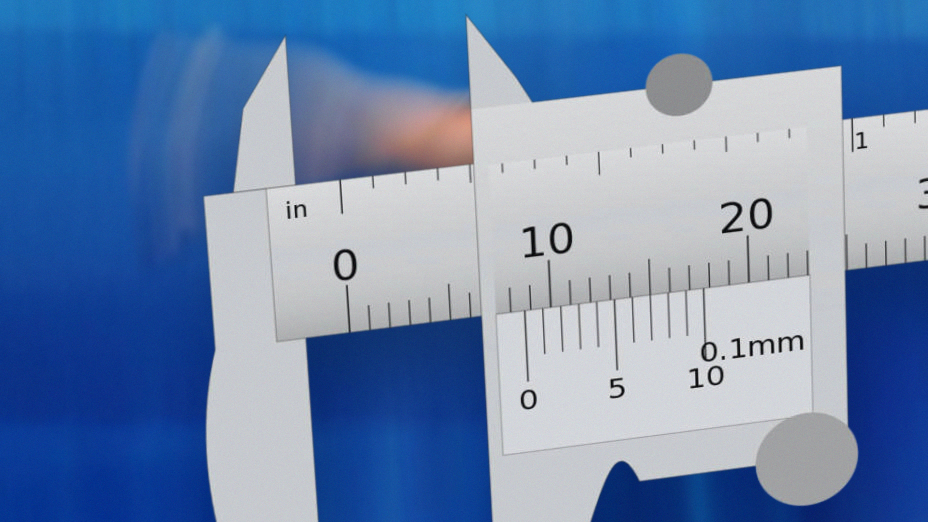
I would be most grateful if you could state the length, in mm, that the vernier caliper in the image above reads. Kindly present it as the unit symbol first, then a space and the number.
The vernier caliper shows mm 8.7
